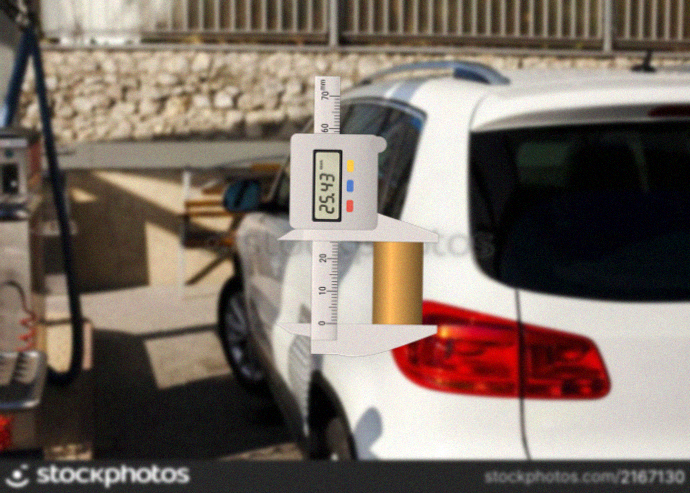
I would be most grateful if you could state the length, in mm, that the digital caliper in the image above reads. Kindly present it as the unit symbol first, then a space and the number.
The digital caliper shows mm 25.43
